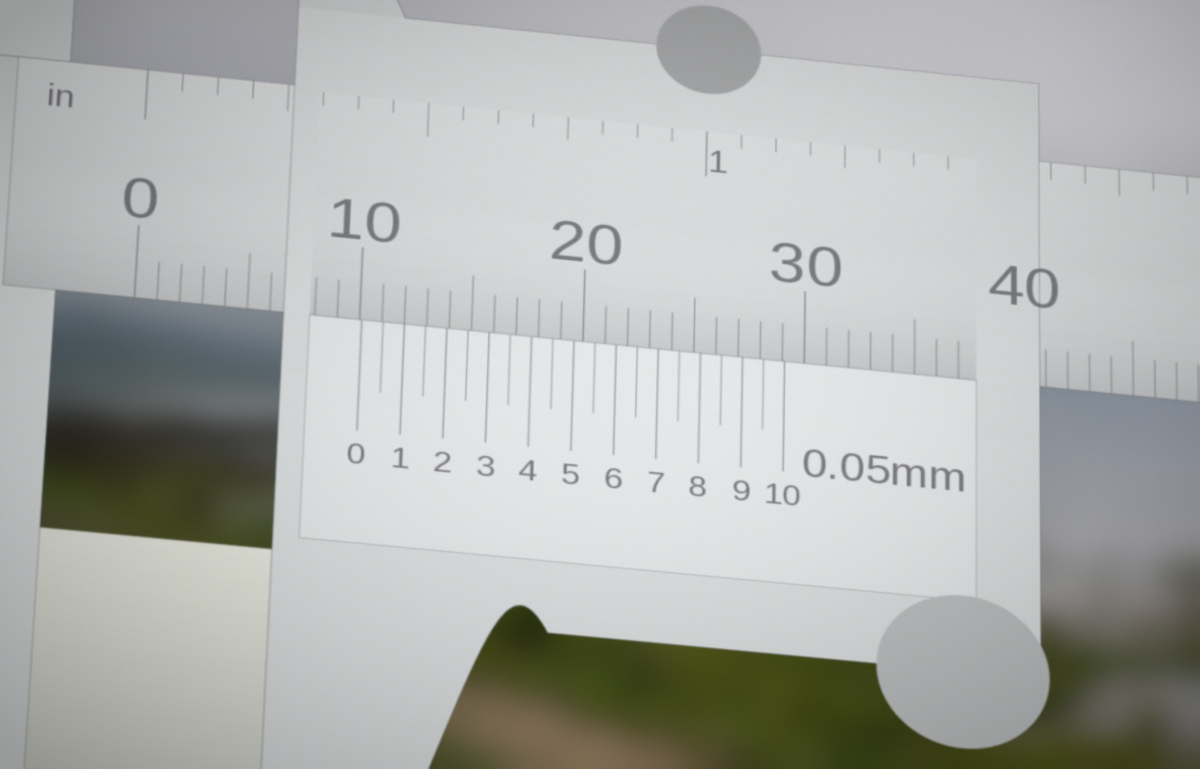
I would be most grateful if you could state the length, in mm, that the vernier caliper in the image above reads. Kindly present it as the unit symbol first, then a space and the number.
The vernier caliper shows mm 10.1
